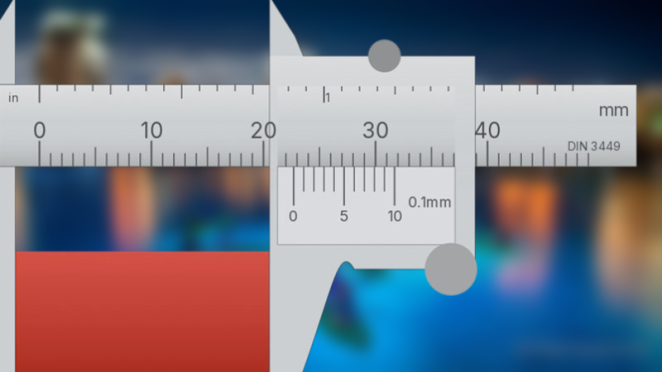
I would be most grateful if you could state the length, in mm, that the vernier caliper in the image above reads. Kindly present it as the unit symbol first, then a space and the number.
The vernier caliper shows mm 22.7
